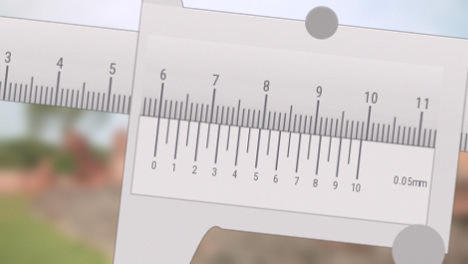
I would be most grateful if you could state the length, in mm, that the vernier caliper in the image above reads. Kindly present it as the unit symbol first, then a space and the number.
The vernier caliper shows mm 60.0
